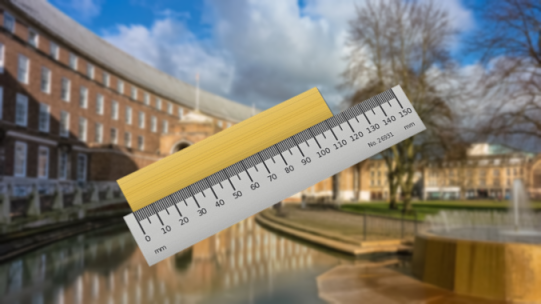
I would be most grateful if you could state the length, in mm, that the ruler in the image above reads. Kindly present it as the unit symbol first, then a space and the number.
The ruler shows mm 115
